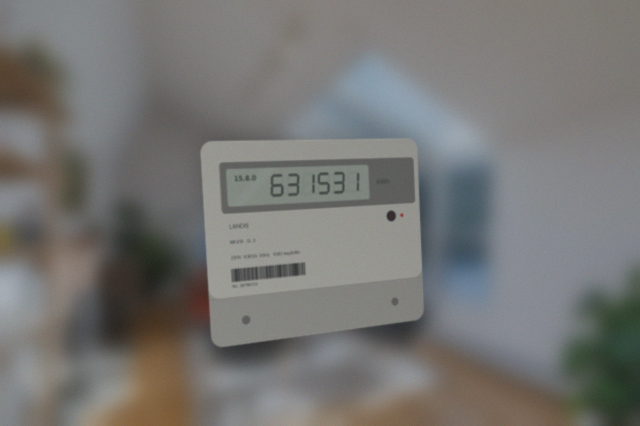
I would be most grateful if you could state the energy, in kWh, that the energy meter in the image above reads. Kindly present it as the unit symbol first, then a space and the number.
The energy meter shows kWh 631531
